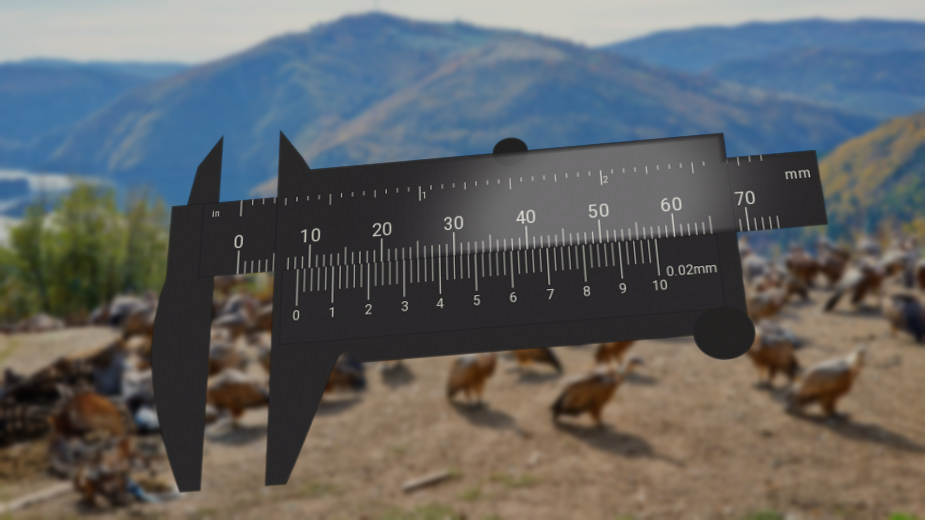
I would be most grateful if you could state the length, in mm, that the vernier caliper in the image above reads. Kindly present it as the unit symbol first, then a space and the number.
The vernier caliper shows mm 8.4
